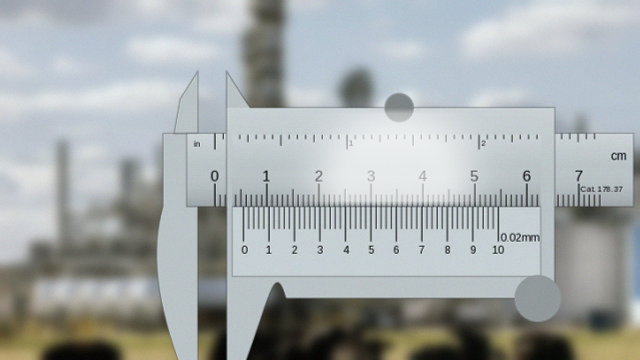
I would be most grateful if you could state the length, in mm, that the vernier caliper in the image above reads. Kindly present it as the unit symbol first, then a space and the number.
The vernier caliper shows mm 5.5
